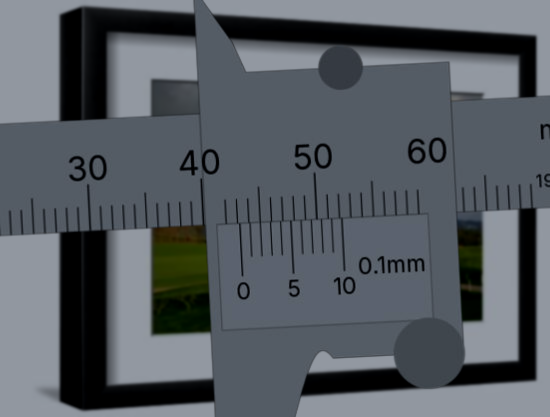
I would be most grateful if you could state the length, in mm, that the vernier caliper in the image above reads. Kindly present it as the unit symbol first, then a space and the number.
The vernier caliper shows mm 43.2
